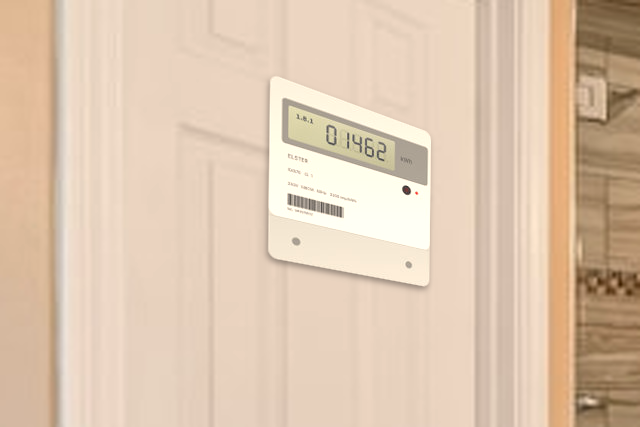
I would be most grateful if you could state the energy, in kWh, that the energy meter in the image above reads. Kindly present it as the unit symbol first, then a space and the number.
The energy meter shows kWh 1462
